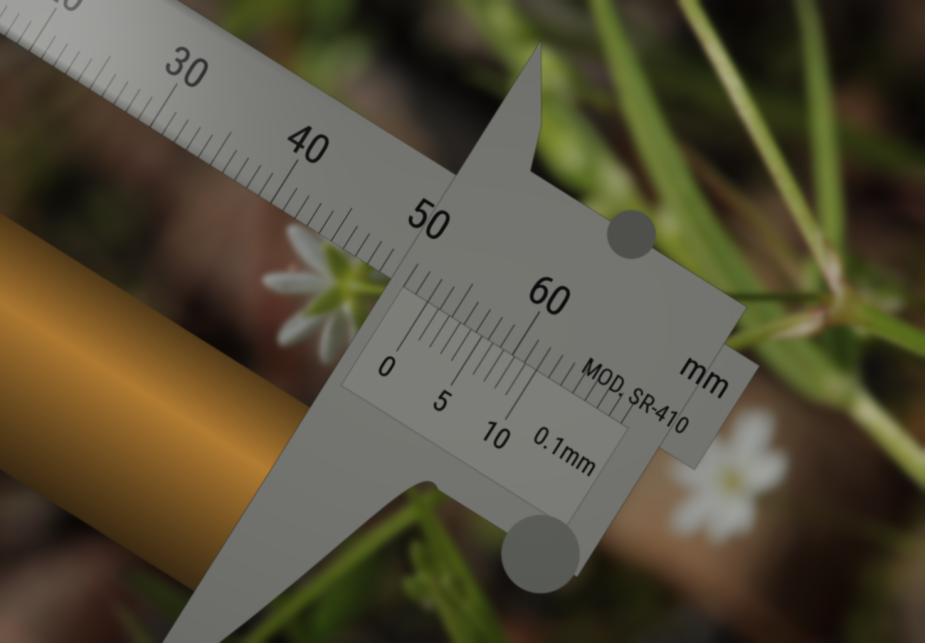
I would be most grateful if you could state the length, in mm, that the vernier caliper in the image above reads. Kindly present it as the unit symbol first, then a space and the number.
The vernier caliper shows mm 53.0
